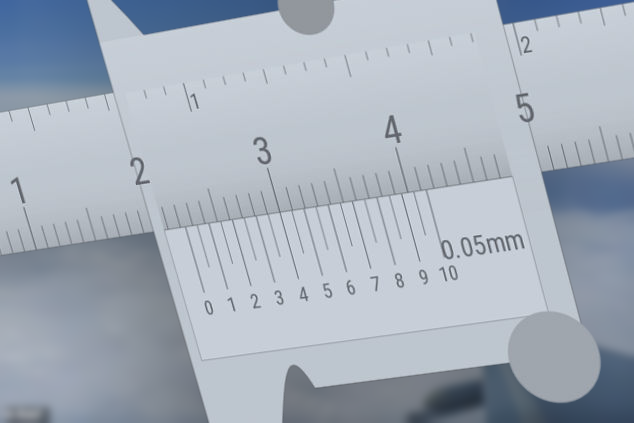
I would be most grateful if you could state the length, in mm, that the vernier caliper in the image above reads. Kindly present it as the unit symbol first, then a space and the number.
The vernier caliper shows mm 22.4
